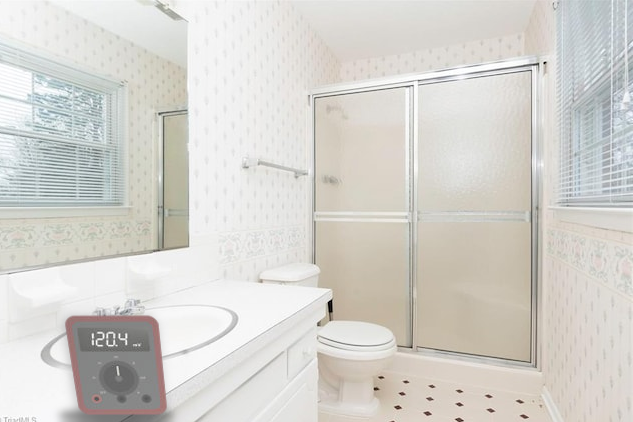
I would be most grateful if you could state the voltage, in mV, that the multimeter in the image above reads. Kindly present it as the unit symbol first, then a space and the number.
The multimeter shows mV 120.4
